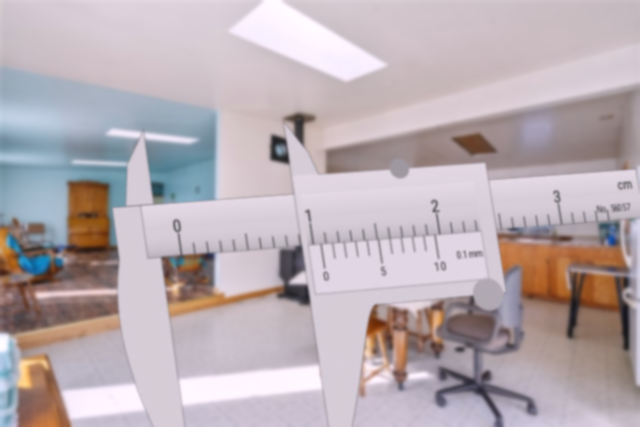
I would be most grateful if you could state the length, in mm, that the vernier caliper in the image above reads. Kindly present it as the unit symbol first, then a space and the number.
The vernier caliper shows mm 10.6
